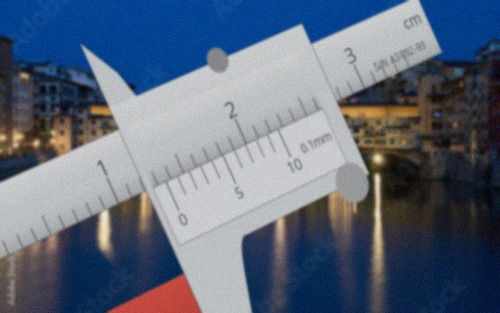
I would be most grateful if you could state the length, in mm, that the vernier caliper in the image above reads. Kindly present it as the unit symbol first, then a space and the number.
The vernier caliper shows mm 13.6
